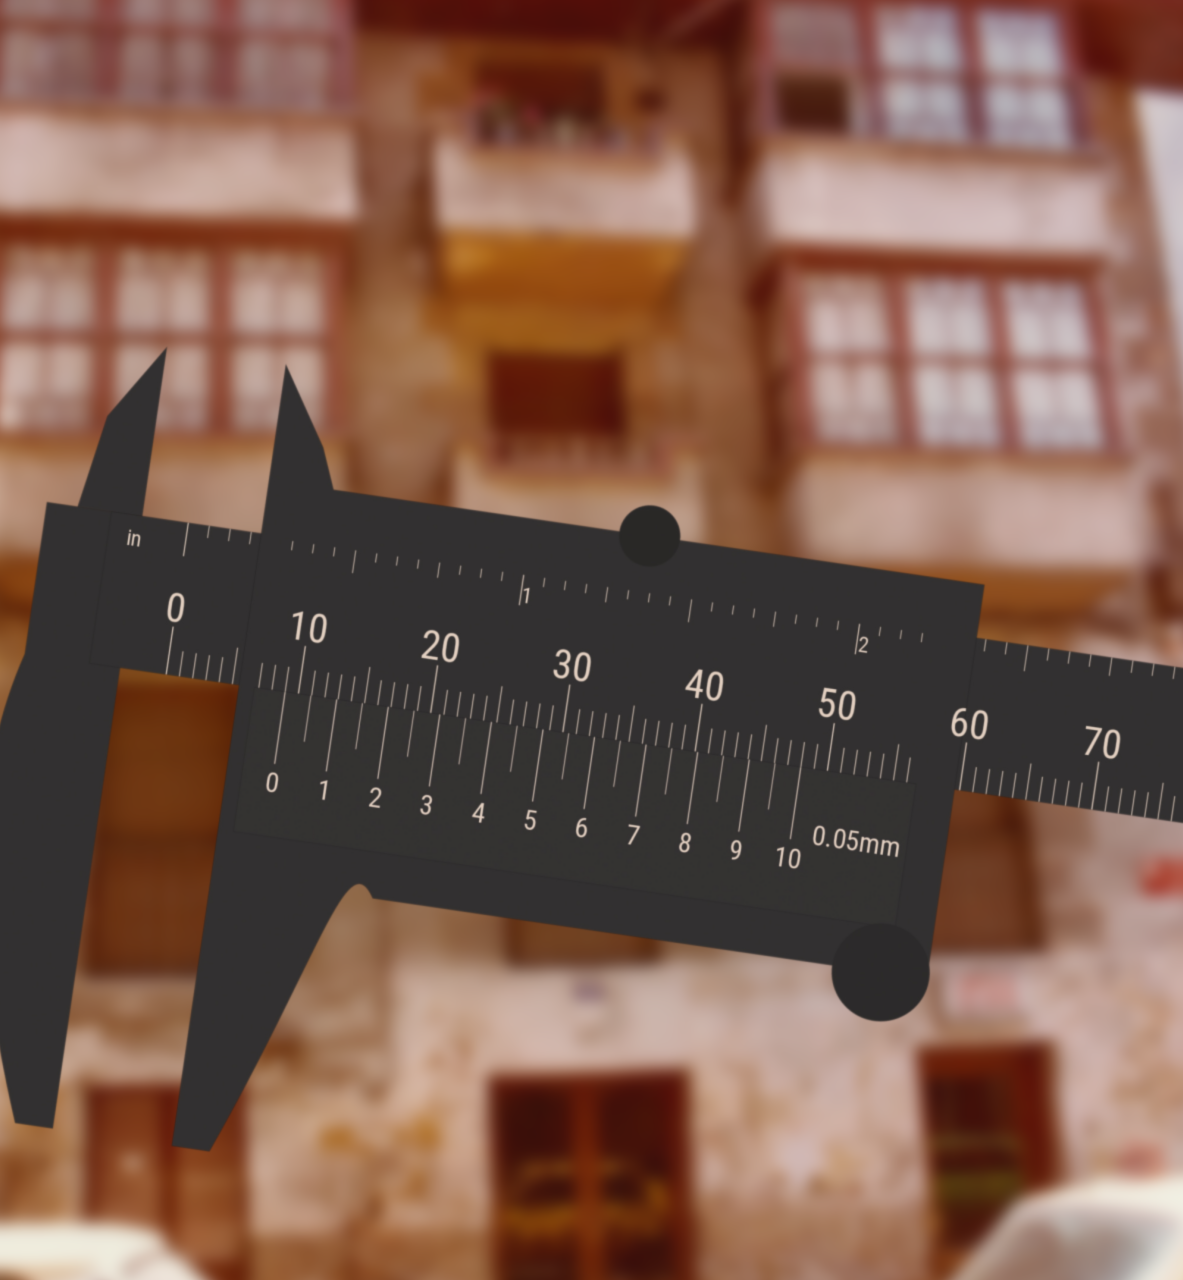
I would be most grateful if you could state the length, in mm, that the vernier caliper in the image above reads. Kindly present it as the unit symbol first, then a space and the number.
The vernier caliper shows mm 9.0
